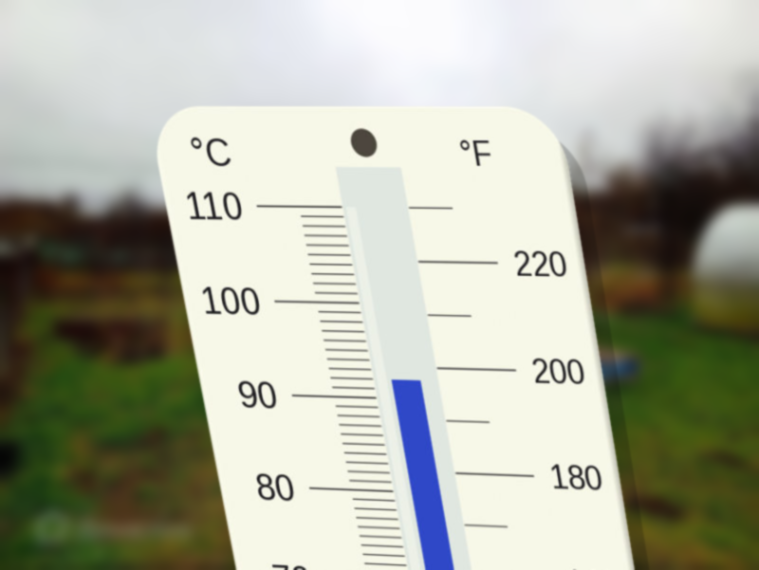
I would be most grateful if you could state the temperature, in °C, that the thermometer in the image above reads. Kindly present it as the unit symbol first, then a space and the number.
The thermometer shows °C 92
